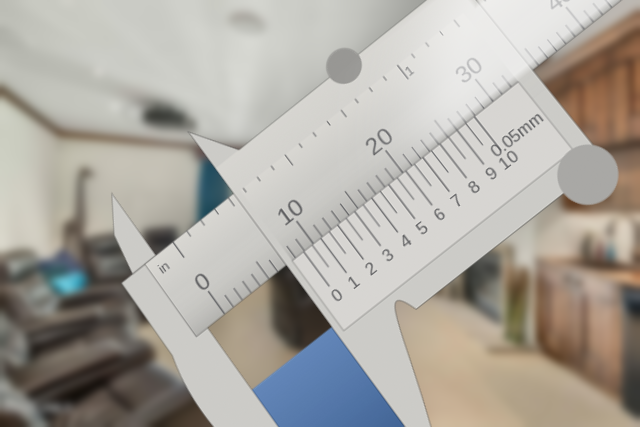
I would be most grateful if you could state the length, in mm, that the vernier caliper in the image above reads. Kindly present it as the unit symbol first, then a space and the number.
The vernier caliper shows mm 8.9
